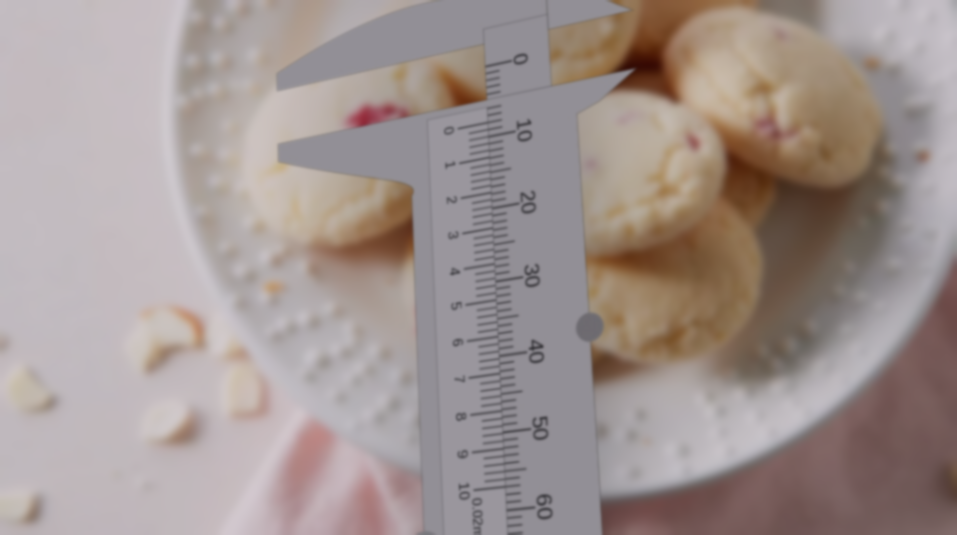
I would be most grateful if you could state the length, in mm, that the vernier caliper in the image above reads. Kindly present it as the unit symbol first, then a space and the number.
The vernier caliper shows mm 8.0
